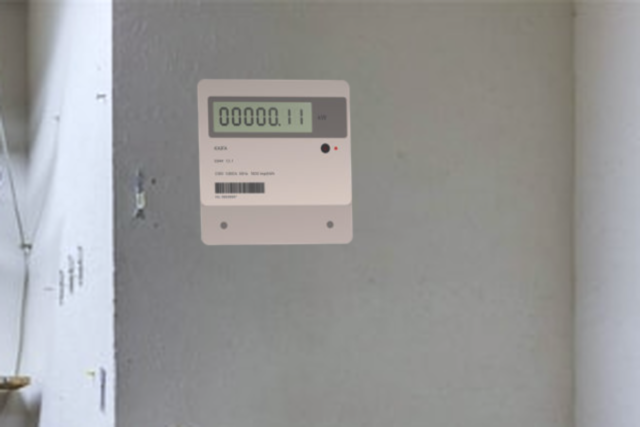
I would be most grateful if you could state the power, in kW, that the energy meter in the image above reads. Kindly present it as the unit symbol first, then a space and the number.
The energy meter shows kW 0.11
